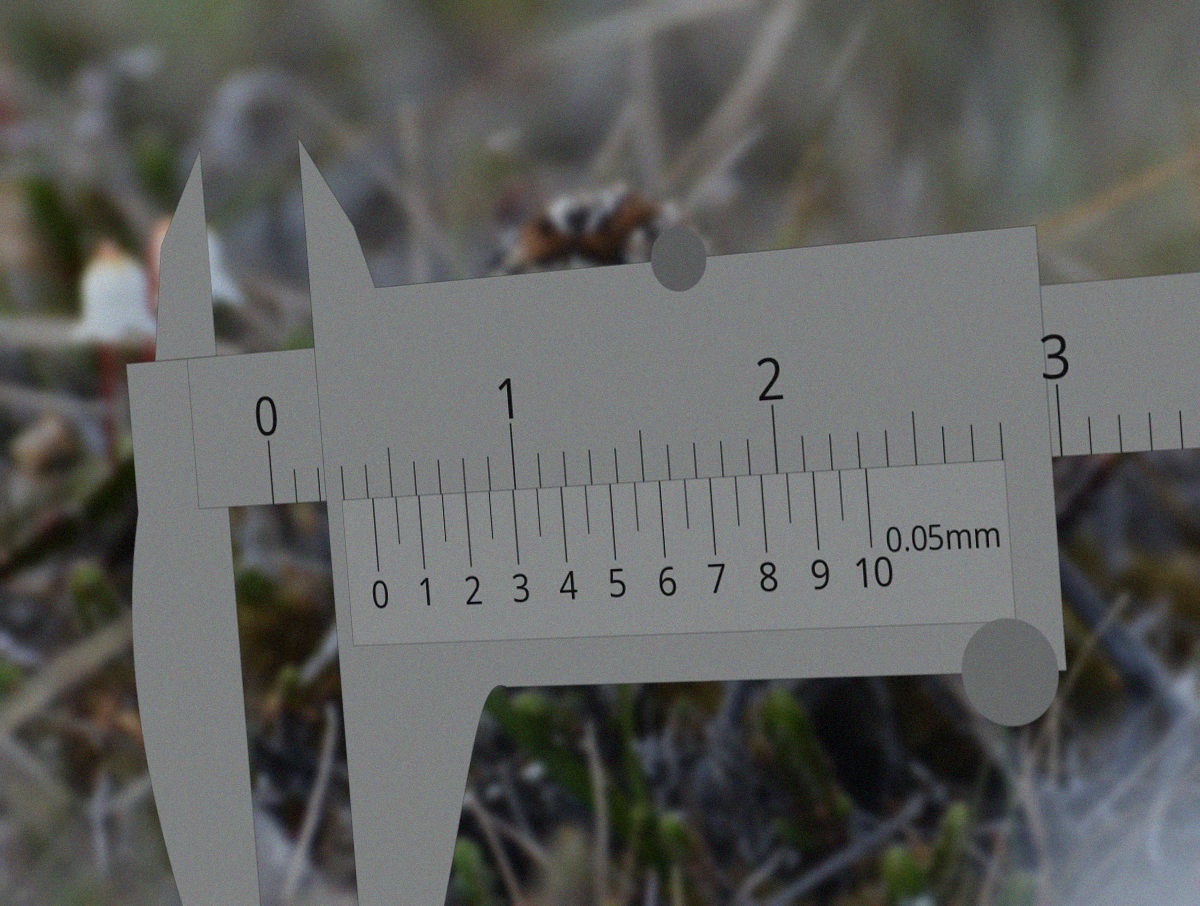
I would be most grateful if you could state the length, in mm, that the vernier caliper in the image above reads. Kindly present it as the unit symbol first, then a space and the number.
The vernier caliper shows mm 4.20
